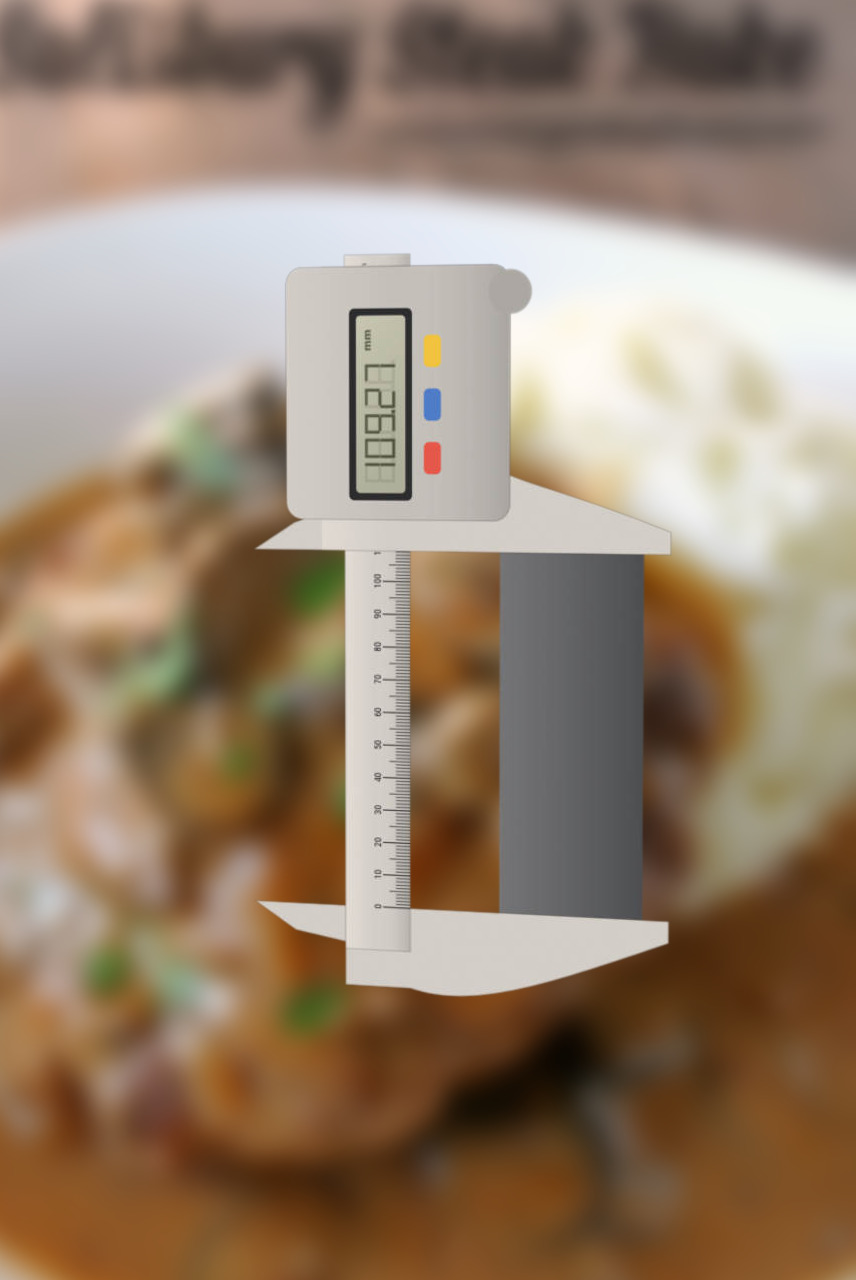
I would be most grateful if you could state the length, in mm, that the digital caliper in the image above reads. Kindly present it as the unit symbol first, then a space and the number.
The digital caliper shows mm 109.27
